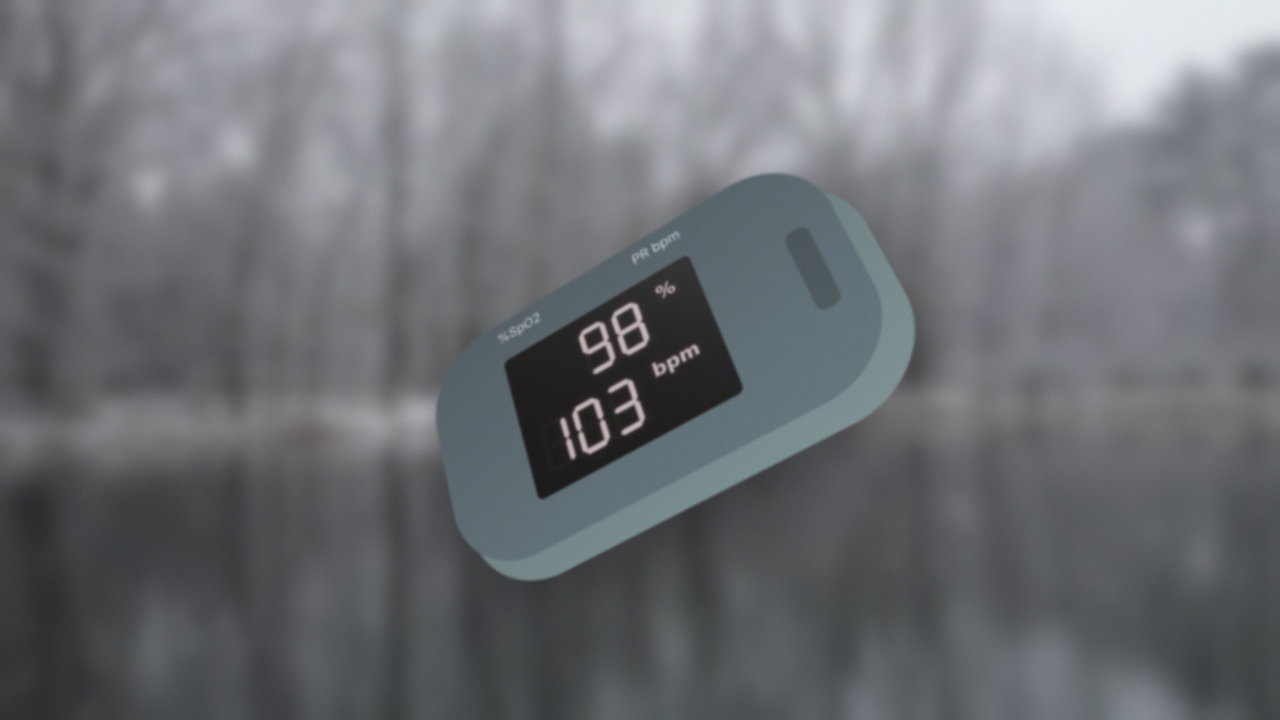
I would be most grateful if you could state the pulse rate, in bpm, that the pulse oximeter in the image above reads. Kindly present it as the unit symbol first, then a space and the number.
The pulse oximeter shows bpm 103
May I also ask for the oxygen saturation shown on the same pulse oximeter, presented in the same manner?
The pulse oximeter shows % 98
